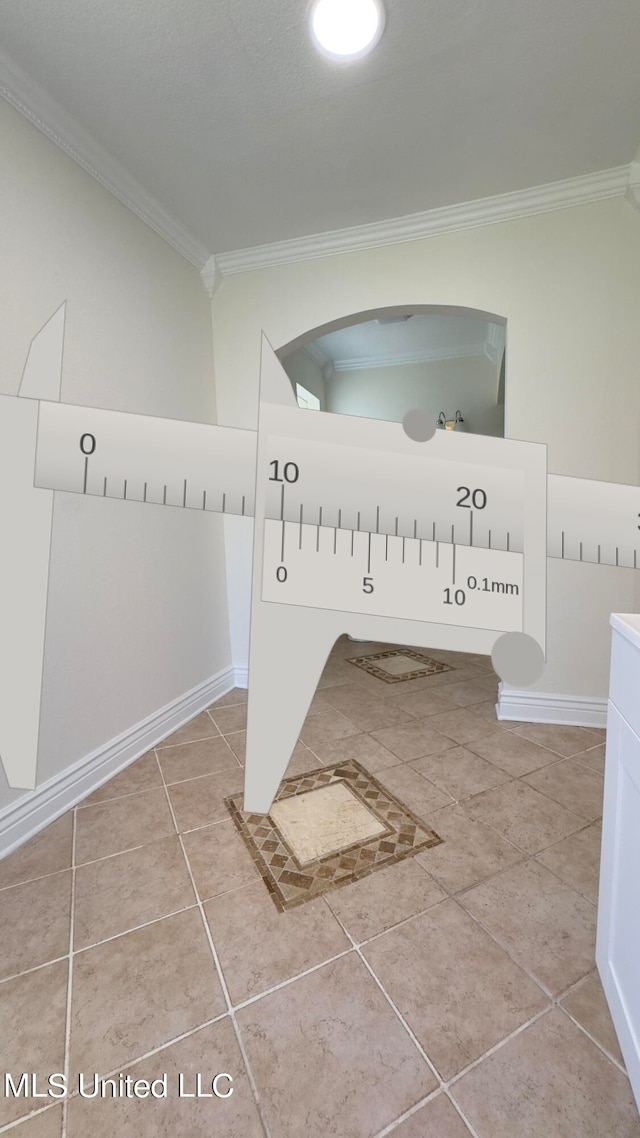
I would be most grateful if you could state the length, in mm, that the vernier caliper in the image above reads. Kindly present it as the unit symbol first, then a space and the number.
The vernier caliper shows mm 10.1
